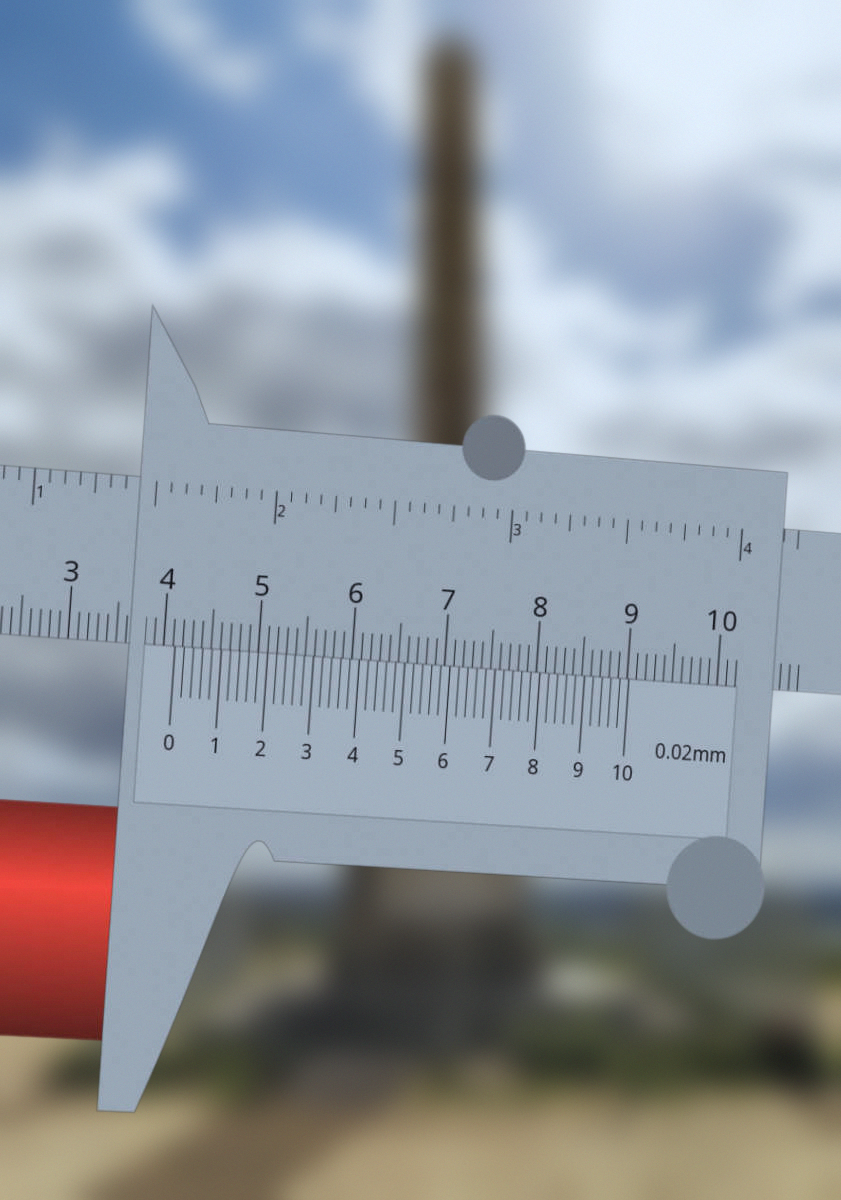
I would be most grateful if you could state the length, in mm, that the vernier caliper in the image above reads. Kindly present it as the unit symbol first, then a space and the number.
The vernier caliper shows mm 41.2
